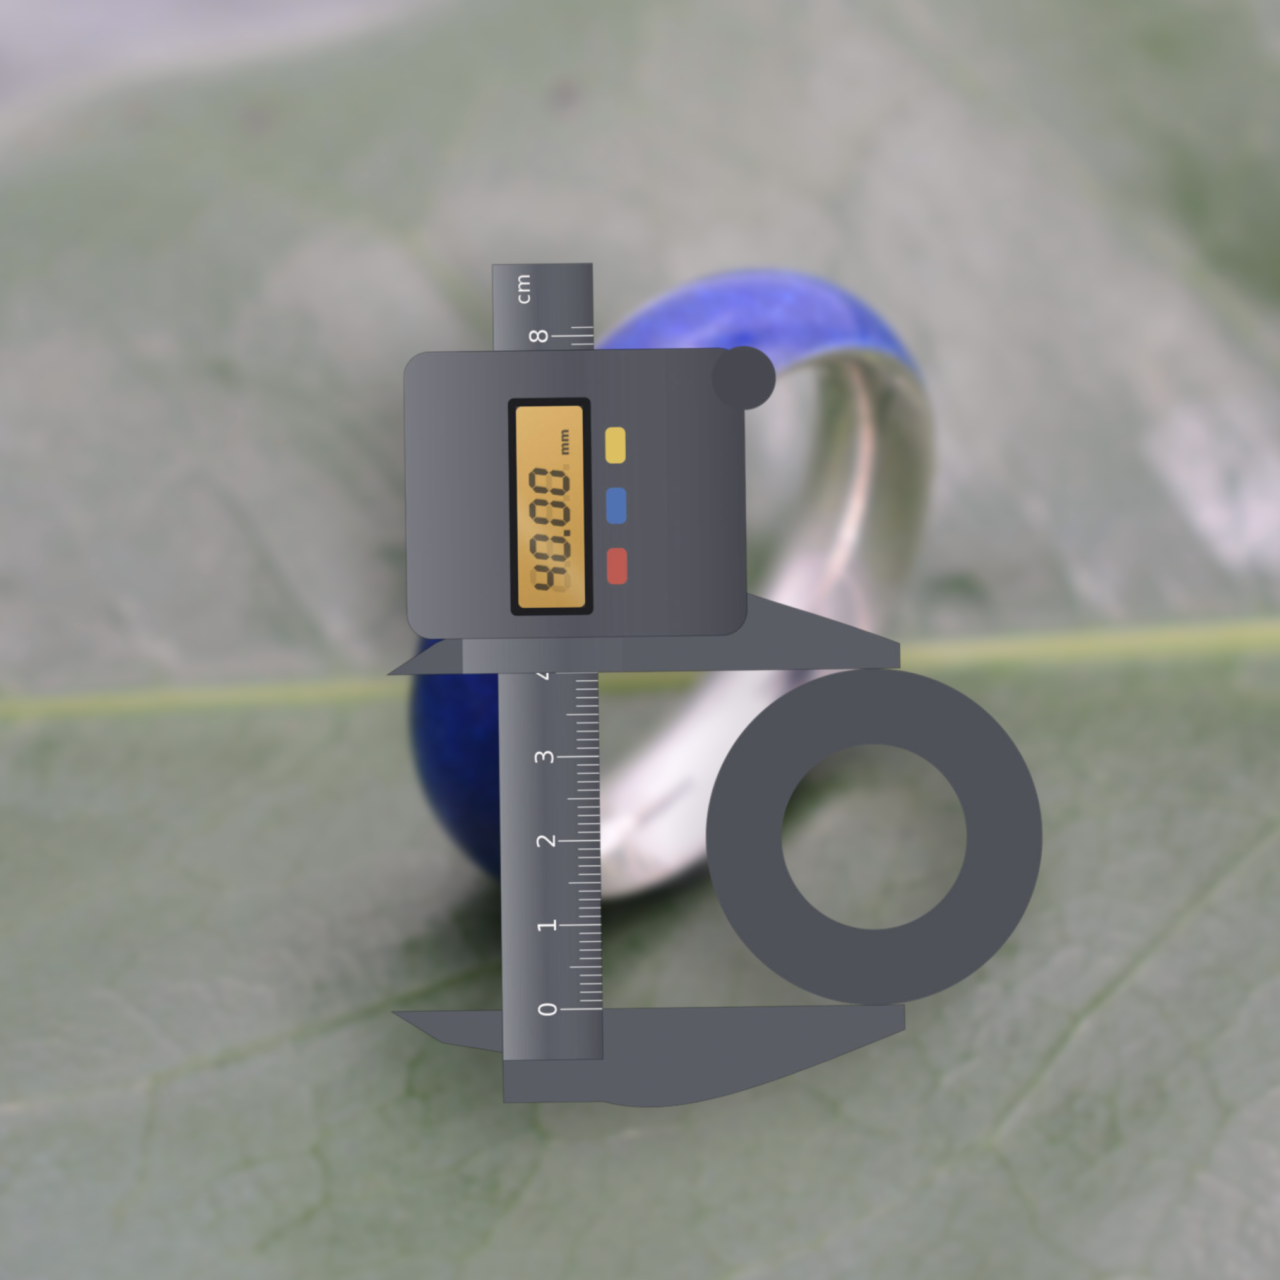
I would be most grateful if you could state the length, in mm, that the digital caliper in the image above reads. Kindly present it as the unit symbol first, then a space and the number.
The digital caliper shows mm 40.00
